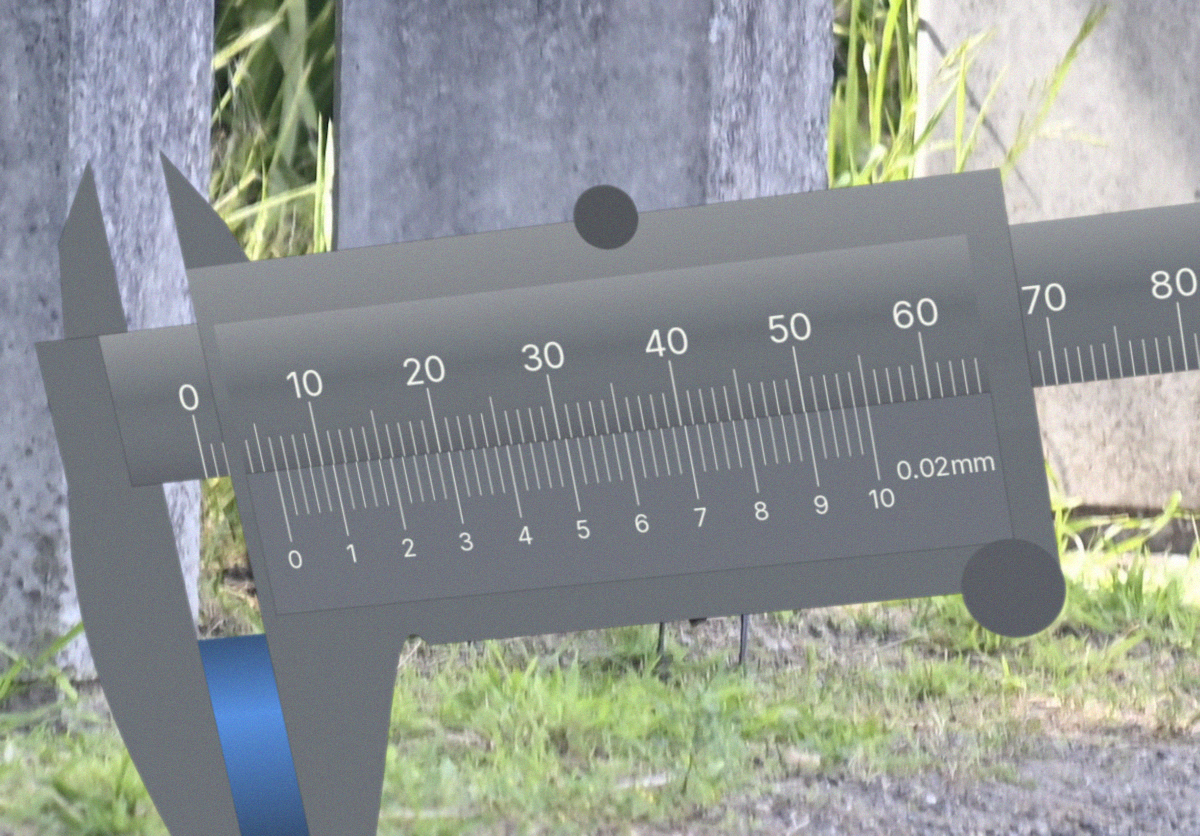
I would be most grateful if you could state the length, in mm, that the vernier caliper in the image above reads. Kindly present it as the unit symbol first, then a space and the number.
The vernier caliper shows mm 6.0
